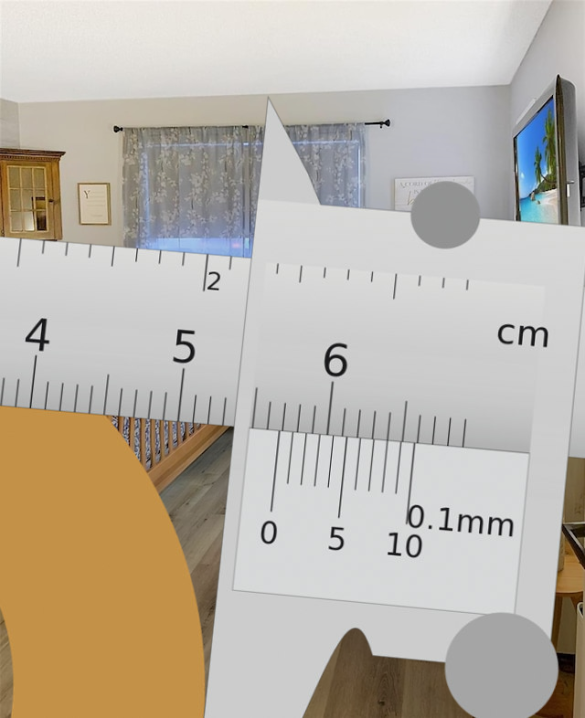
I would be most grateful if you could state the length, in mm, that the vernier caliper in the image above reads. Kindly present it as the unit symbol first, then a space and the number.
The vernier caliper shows mm 56.8
